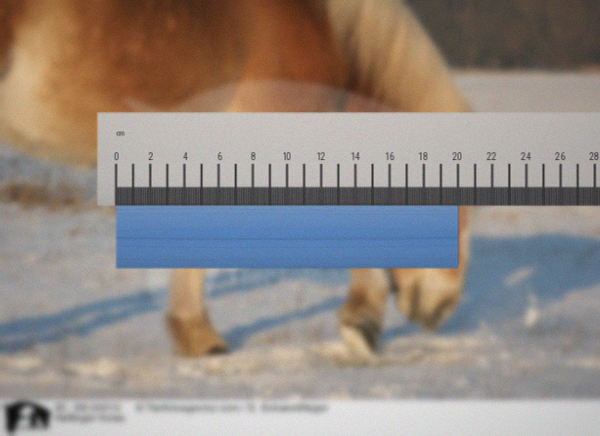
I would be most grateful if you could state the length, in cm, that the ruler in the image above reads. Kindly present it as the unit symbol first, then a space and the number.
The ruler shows cm 20
